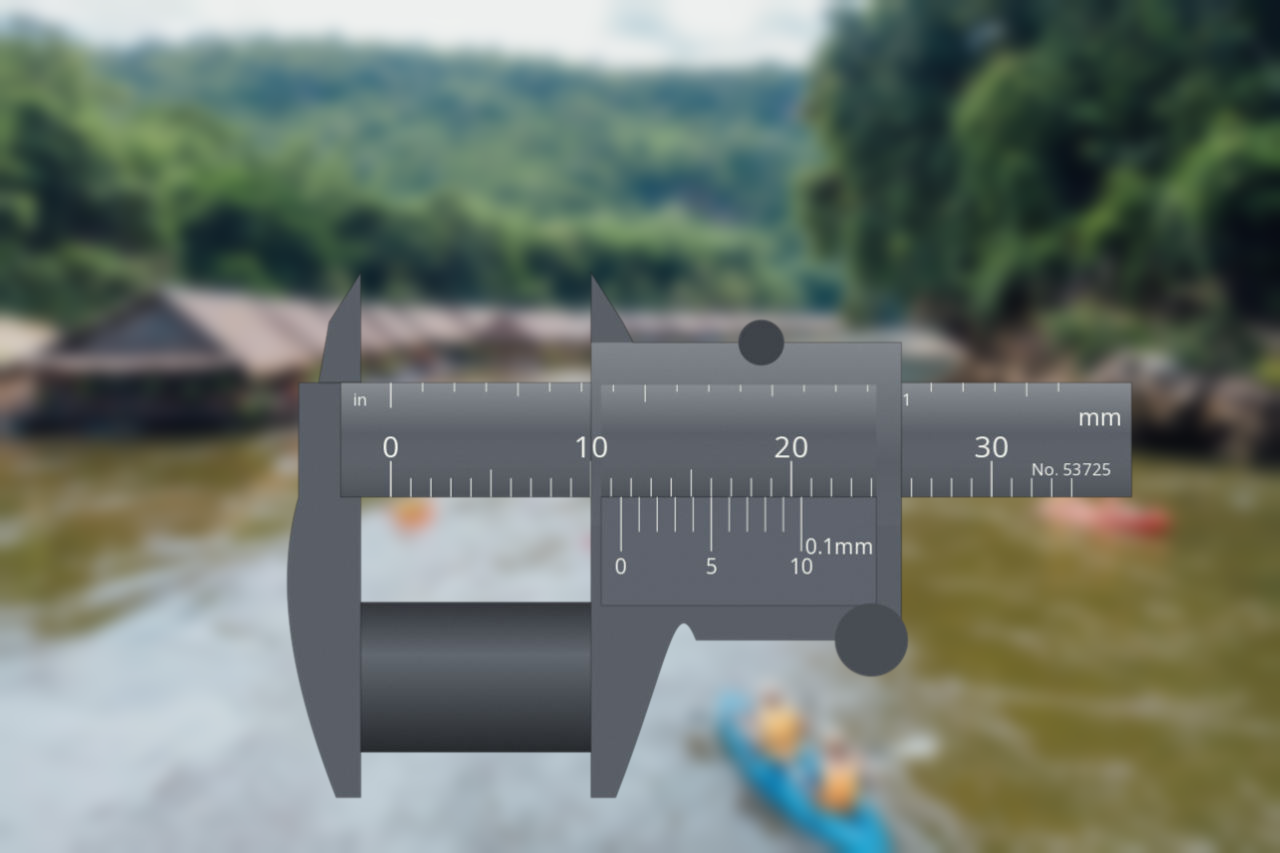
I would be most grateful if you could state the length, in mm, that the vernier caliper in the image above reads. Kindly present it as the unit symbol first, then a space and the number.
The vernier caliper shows mm 11.5
